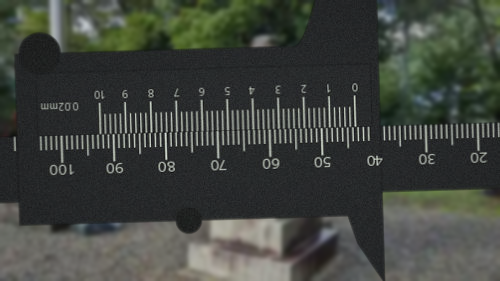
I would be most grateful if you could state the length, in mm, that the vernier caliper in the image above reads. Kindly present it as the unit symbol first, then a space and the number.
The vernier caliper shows mm 43.5
